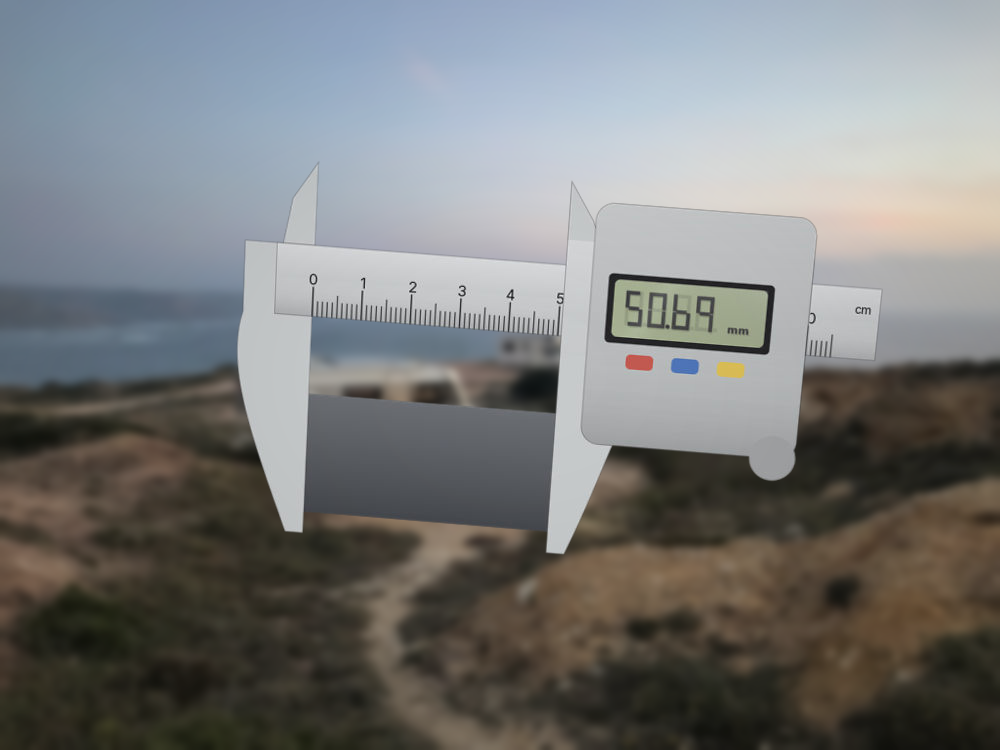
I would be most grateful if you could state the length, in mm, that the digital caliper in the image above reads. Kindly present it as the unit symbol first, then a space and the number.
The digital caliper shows mm 50.69
